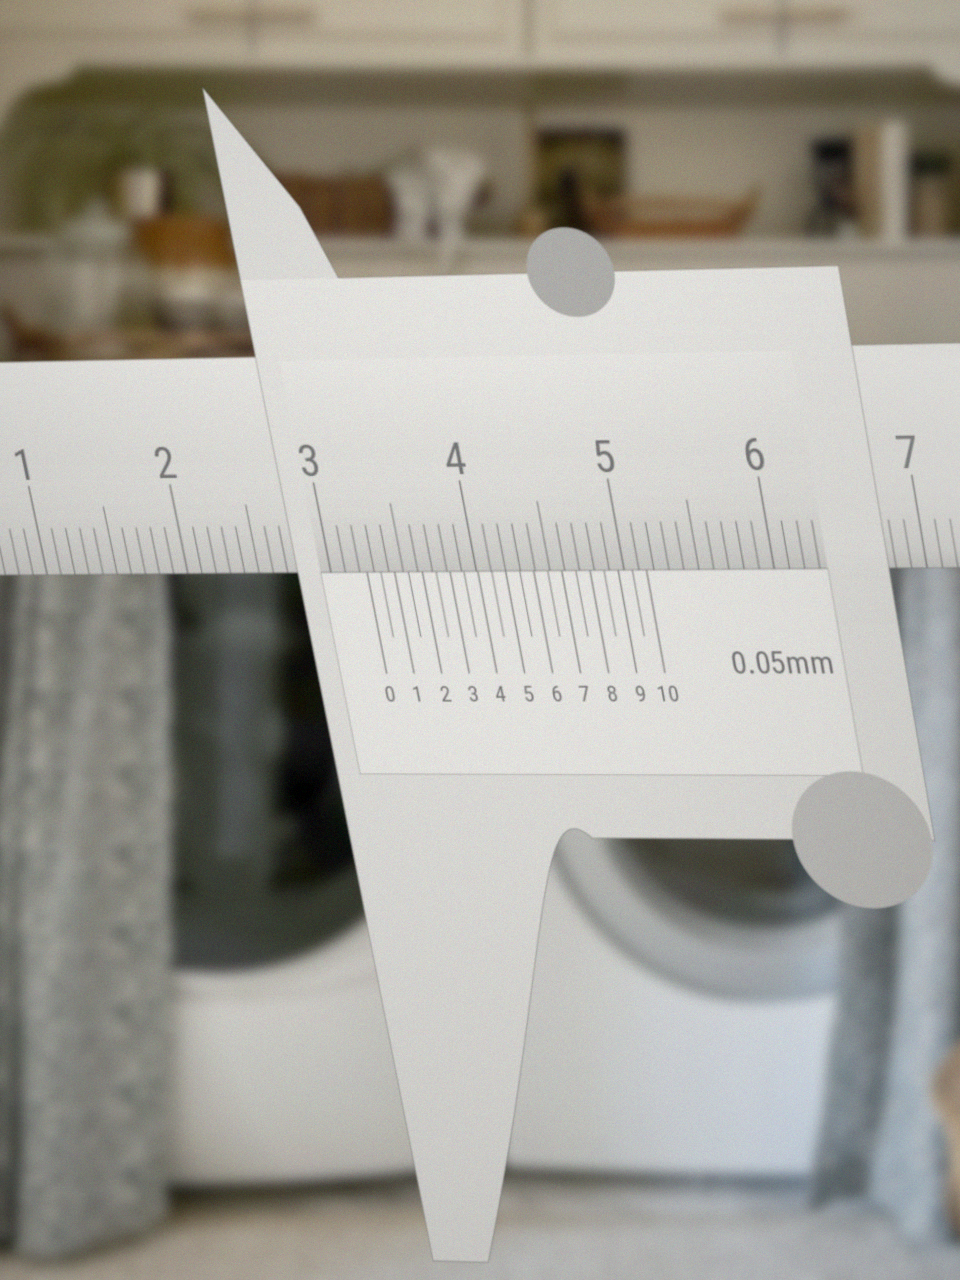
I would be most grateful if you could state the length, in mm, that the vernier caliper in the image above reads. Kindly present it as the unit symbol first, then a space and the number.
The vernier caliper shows mm 32.5
